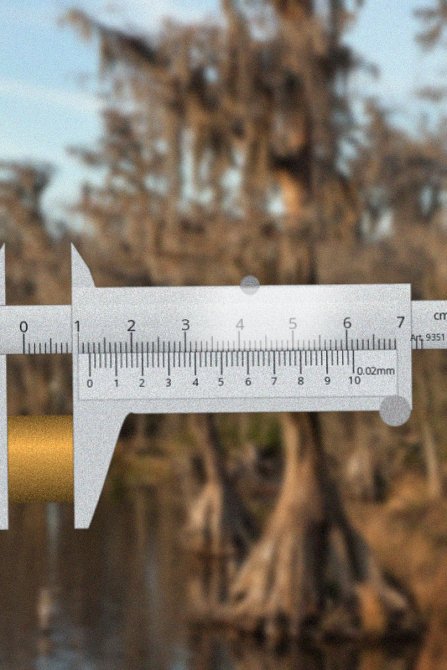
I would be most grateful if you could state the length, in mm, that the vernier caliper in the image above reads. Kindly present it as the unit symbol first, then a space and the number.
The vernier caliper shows mm 12.2
